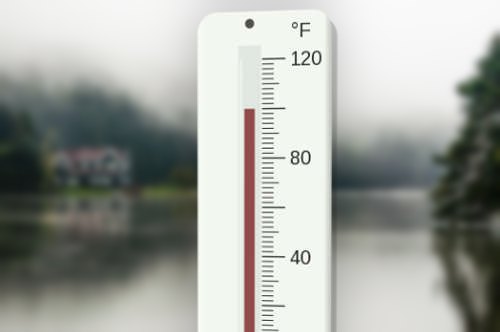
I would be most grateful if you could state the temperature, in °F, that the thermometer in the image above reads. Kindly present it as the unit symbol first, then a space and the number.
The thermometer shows °F 100
